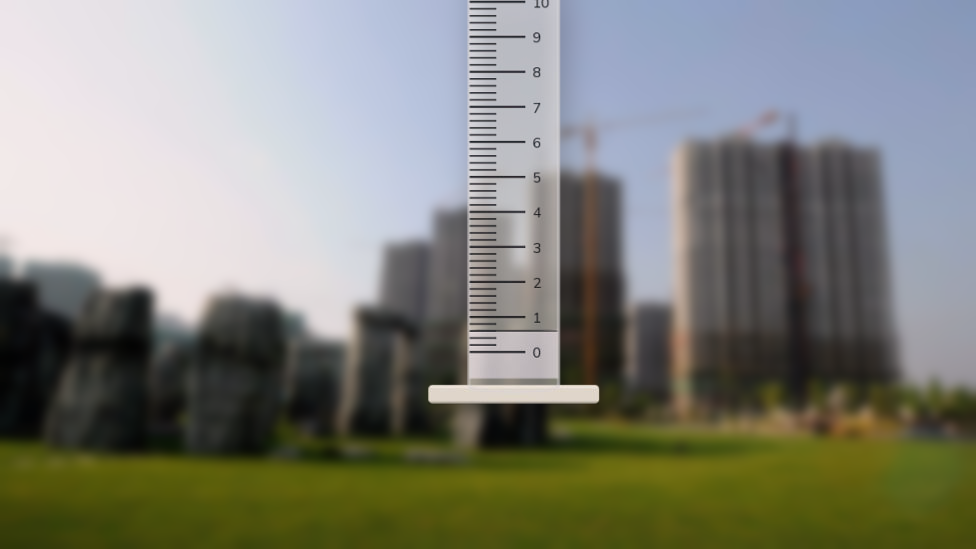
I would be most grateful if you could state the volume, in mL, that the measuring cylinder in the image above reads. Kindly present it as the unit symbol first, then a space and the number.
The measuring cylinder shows mL 0.6
